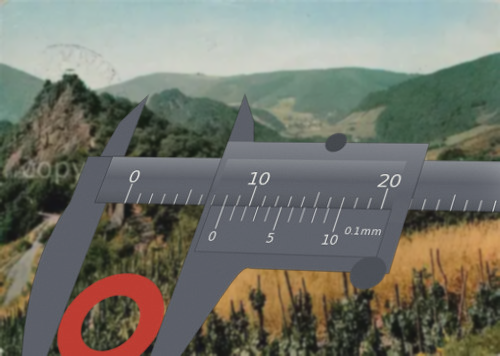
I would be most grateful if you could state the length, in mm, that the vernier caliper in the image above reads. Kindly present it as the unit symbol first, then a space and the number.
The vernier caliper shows mm 8.0
